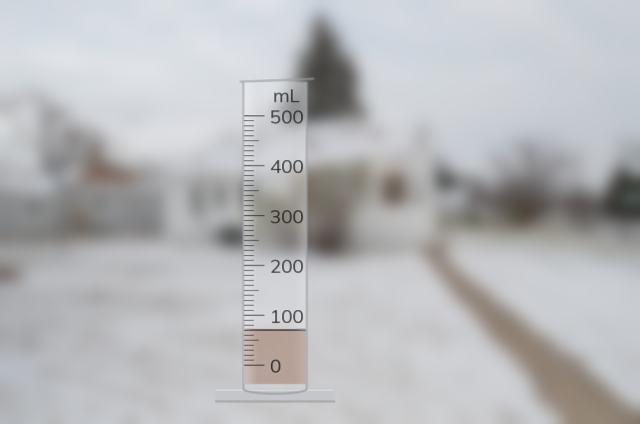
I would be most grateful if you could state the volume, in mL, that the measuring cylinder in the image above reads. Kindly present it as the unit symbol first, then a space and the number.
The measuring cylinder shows mL 70
